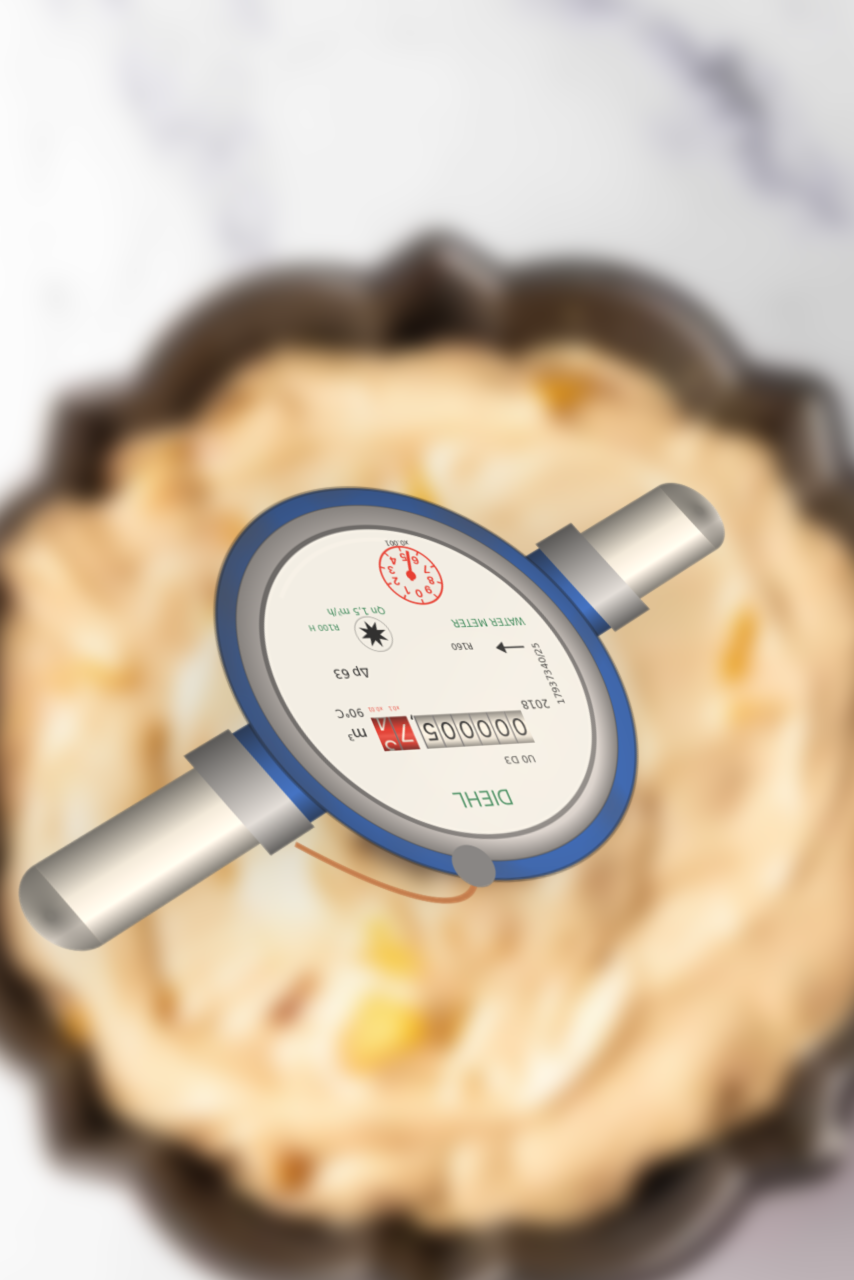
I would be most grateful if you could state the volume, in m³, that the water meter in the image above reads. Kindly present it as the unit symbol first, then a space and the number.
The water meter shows m³ 5.735
